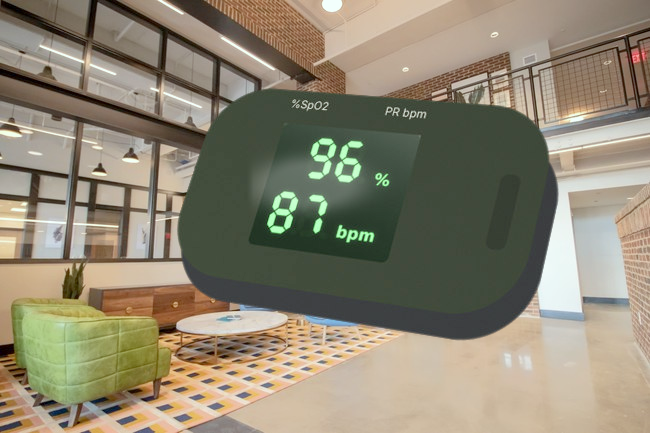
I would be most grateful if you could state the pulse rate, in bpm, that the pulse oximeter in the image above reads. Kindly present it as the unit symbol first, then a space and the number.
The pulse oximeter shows bpm 87
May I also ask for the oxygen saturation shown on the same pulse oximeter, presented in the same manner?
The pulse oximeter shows % 96
